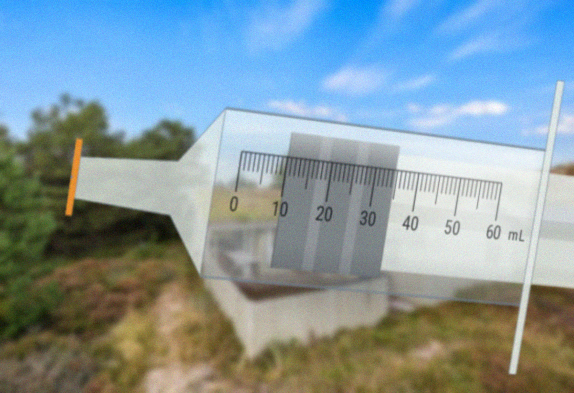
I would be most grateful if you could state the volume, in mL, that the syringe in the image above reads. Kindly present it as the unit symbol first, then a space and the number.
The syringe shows mL 10
